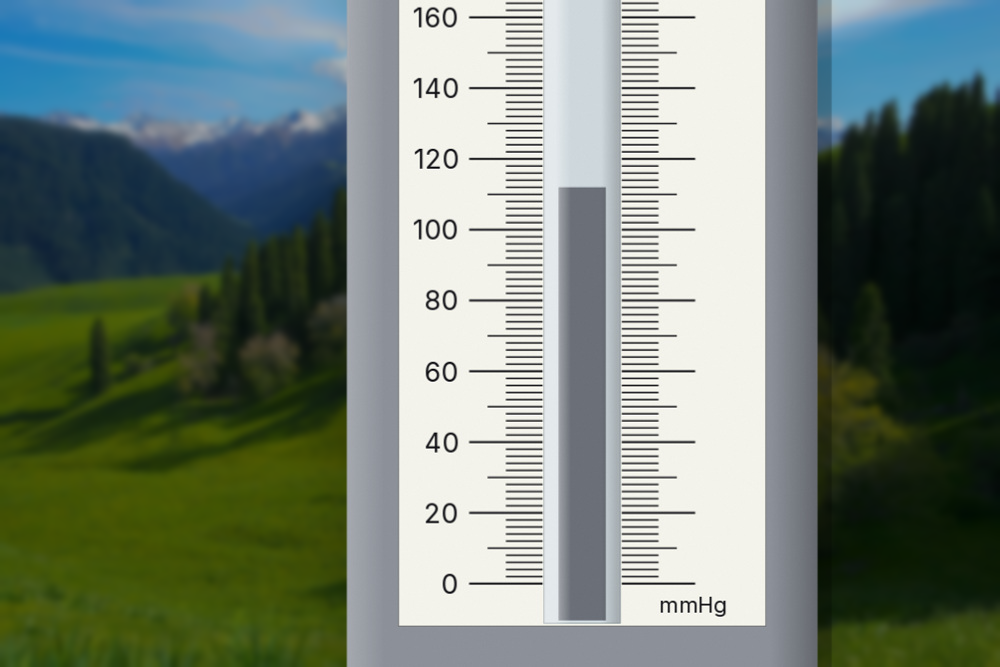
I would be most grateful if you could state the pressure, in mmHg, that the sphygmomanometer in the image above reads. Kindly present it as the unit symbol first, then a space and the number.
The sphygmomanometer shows mmHg 112
